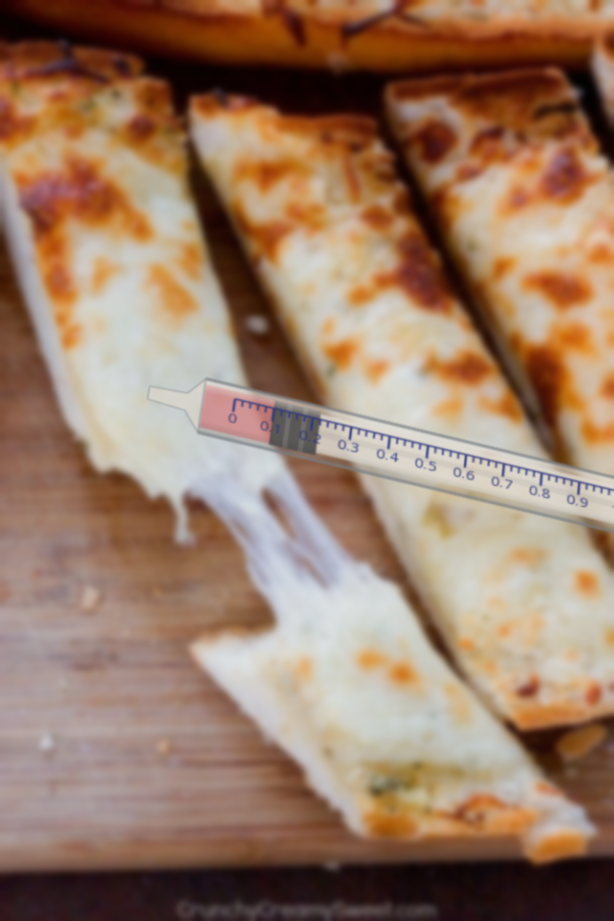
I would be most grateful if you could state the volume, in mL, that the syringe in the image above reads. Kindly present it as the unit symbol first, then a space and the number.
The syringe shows mL 0.1
